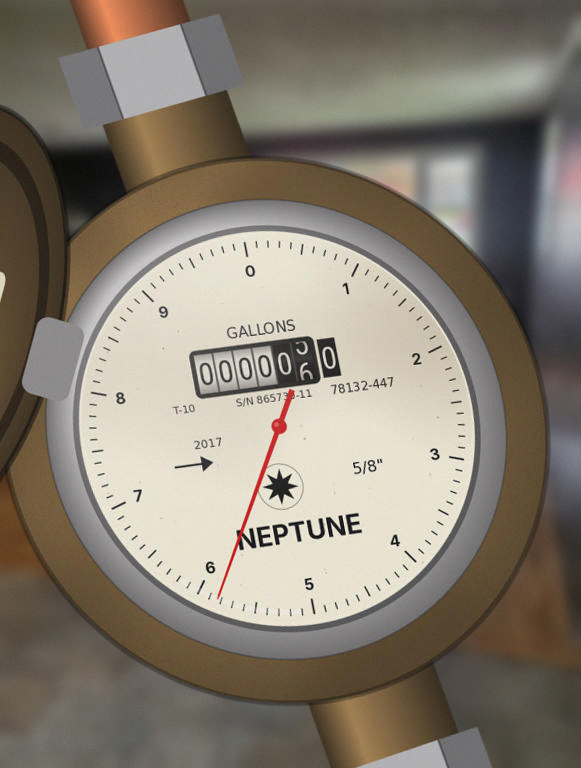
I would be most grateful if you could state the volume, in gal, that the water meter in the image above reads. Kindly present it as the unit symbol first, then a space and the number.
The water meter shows gal 55.8
